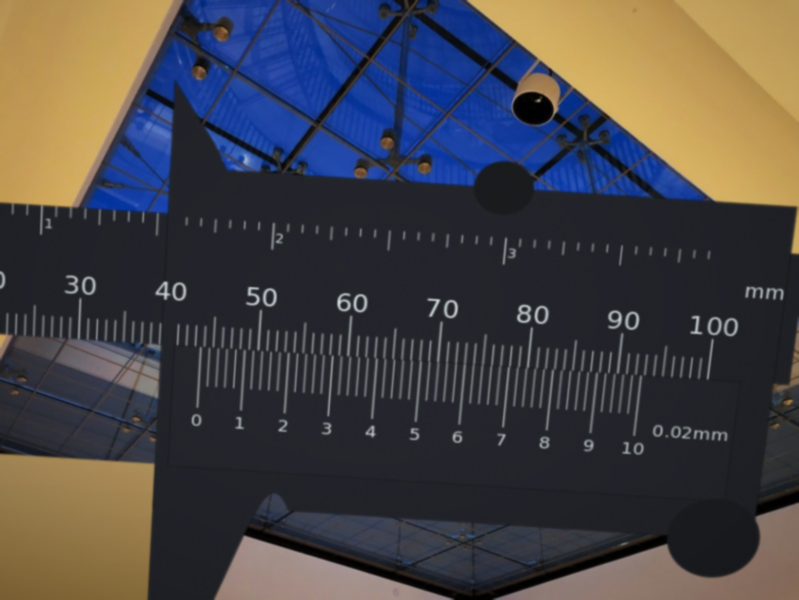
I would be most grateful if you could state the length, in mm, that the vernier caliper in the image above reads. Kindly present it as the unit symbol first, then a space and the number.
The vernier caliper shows mm 43.6
